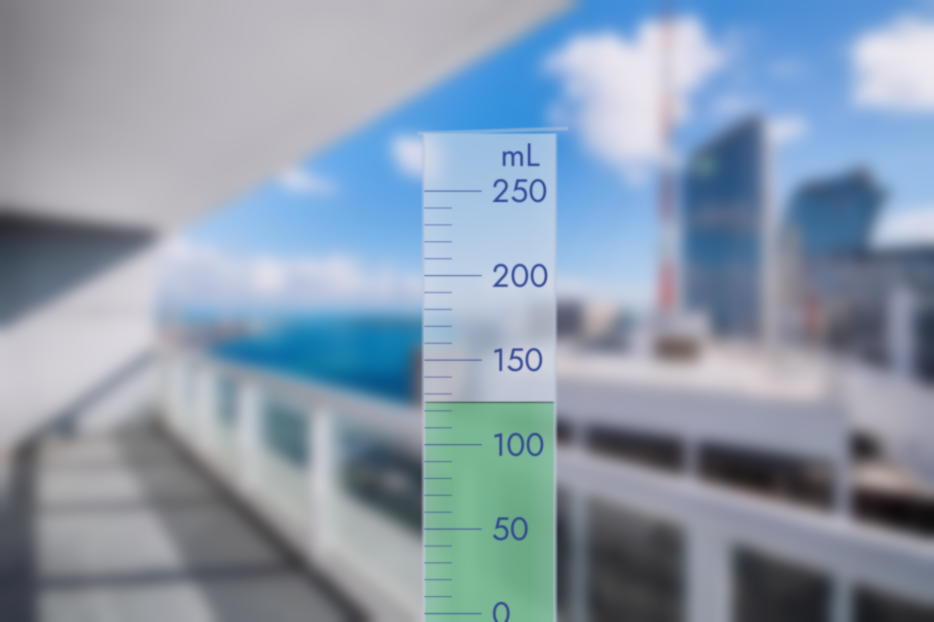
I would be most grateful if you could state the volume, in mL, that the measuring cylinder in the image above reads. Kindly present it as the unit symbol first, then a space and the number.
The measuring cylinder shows mL 125
